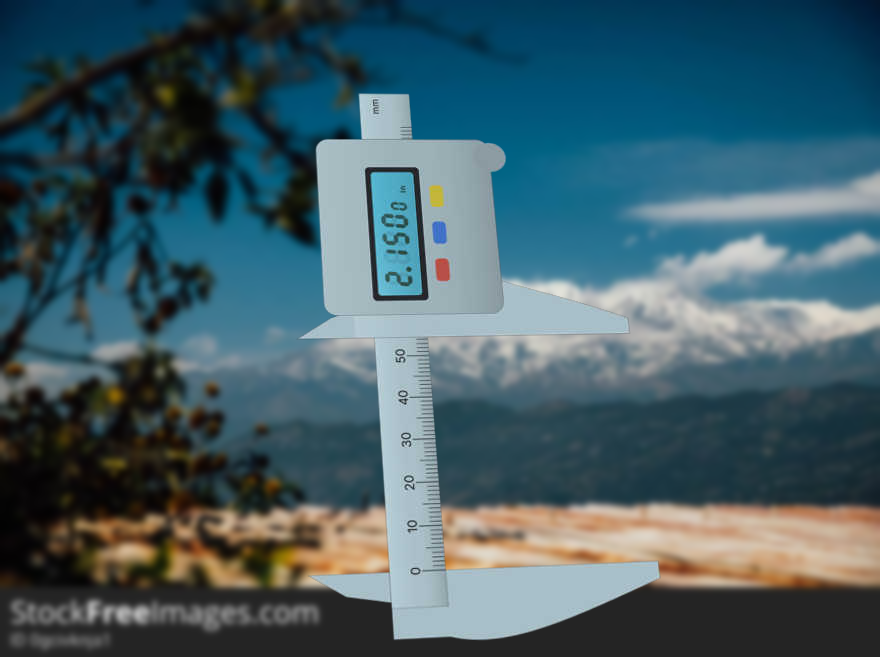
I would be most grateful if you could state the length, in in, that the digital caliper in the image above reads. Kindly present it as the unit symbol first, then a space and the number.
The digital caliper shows in 2.1500
